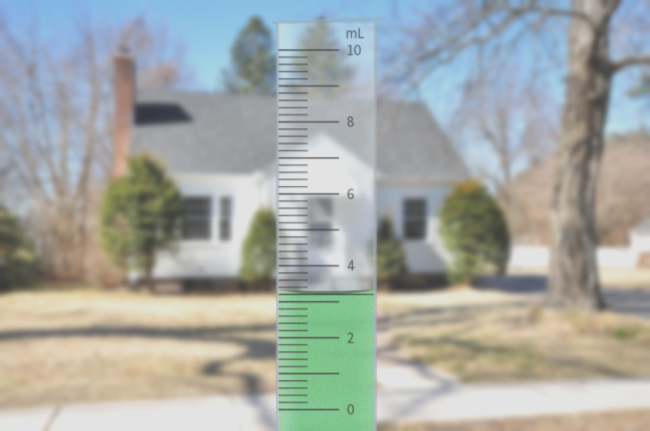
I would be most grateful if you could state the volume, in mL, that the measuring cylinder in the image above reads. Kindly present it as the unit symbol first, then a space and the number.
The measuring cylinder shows mL 3.2
